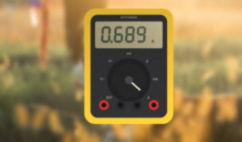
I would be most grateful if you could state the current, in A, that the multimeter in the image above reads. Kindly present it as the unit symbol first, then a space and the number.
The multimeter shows A 0.689
